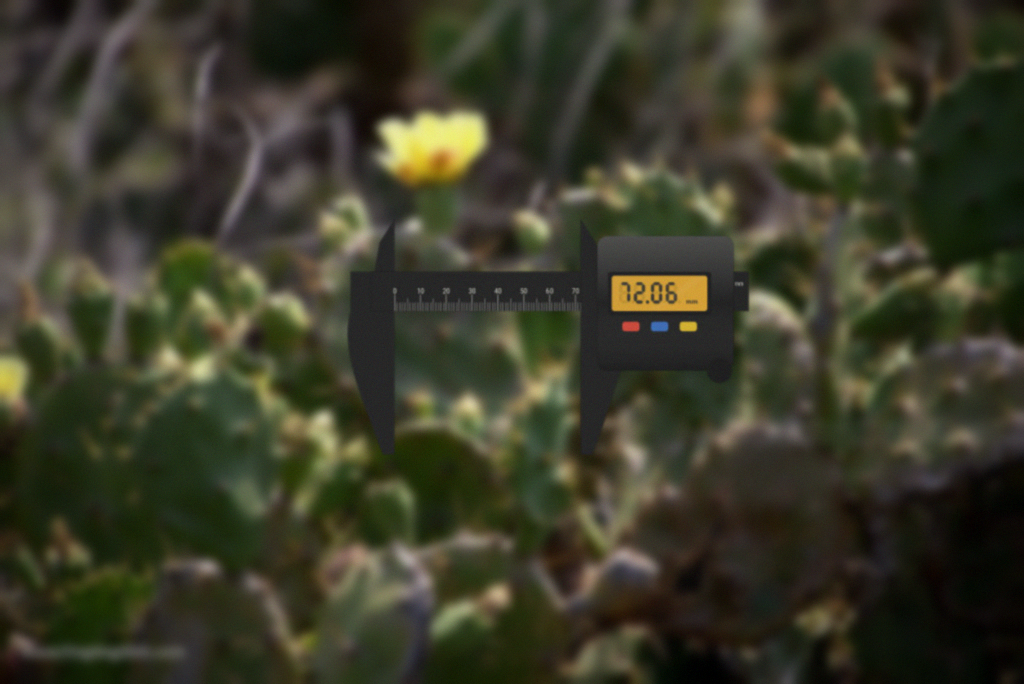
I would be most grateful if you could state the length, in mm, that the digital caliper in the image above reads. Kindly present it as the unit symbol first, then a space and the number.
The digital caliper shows mm 72.06
